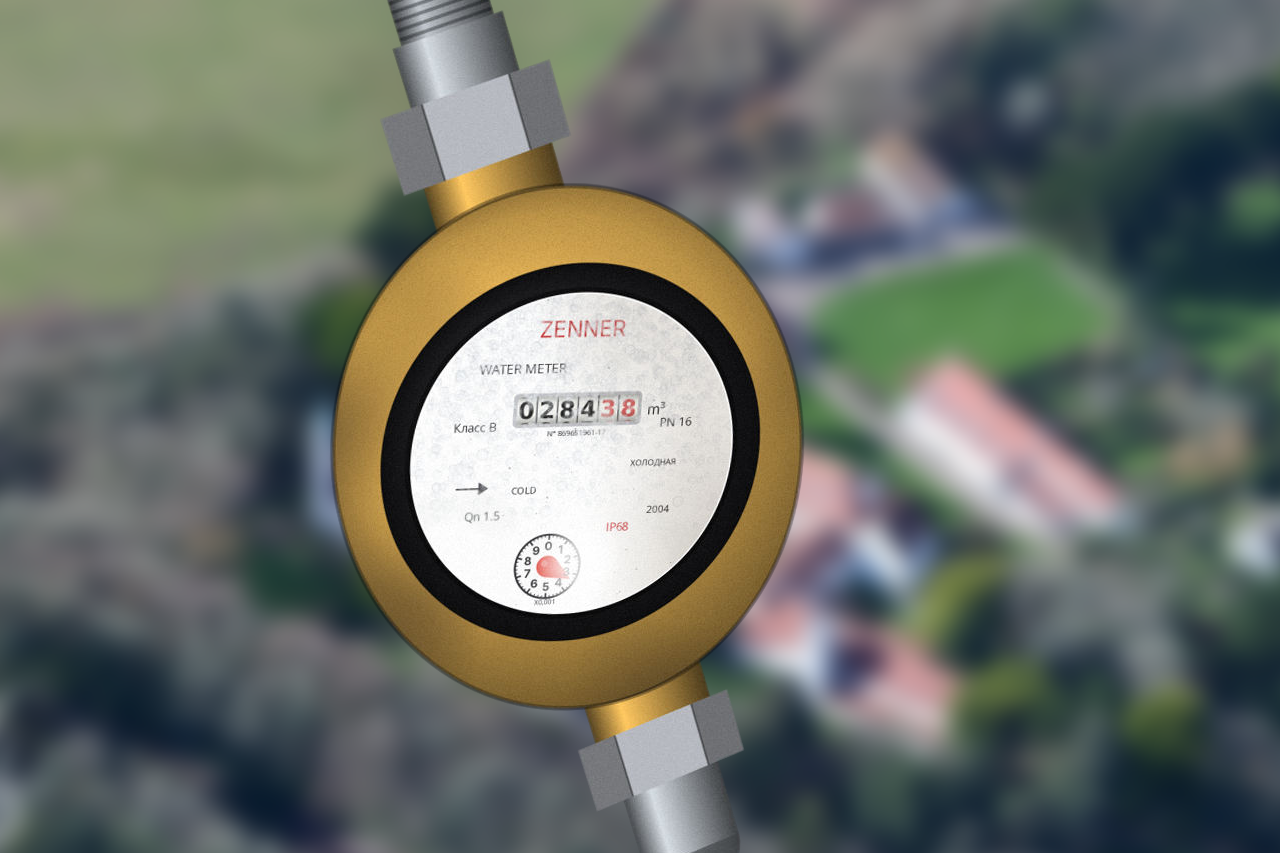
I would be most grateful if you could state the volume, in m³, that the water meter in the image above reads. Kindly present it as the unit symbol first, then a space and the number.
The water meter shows m³ 284.383
